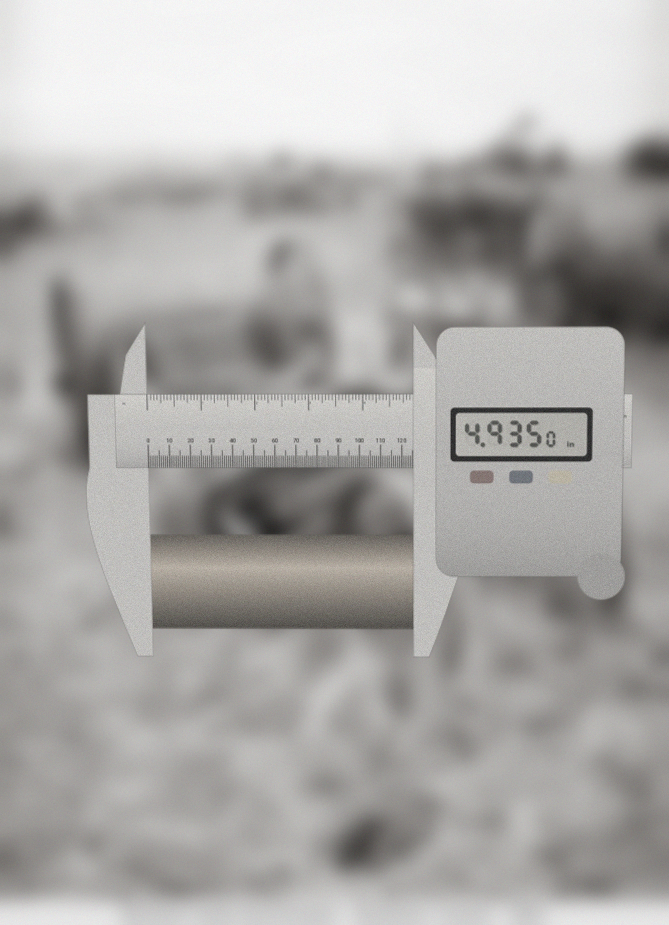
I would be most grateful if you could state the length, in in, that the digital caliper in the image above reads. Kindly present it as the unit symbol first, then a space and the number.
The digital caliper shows in 4.9350
